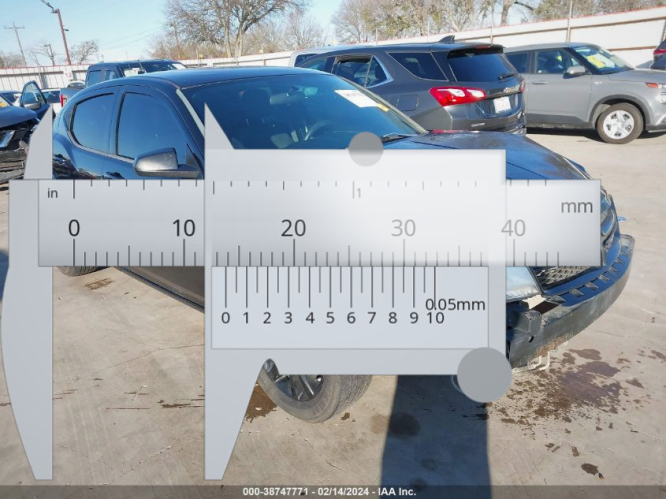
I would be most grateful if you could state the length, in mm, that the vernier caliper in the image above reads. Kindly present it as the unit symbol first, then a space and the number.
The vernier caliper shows mm 13.8
